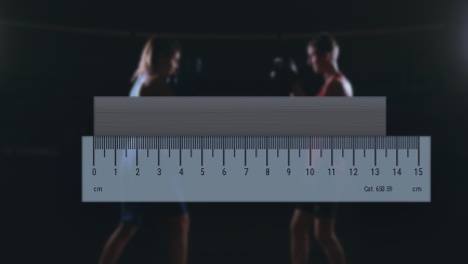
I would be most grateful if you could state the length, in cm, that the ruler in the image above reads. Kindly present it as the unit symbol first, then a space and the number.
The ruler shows cm 13.5
